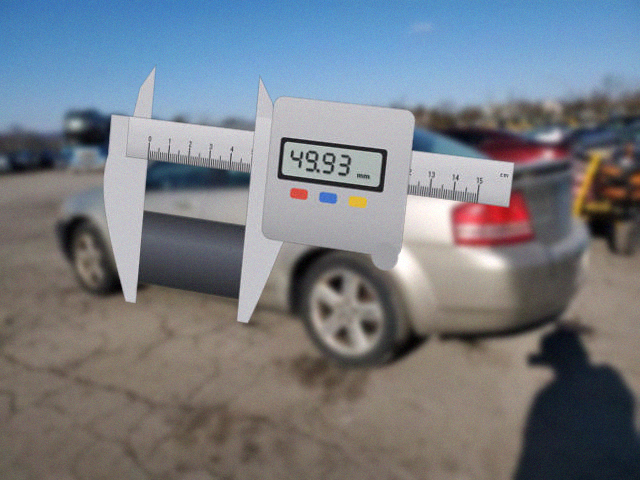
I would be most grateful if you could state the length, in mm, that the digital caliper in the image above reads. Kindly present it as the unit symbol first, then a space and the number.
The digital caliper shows mm 49.93
